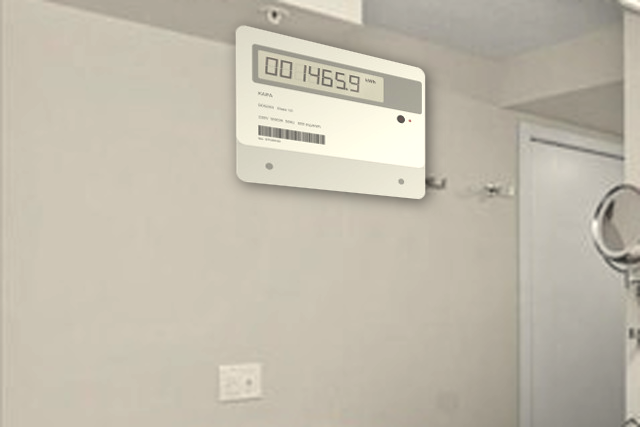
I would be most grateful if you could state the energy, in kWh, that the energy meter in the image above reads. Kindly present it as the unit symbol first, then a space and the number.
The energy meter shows kWh 1465.9
